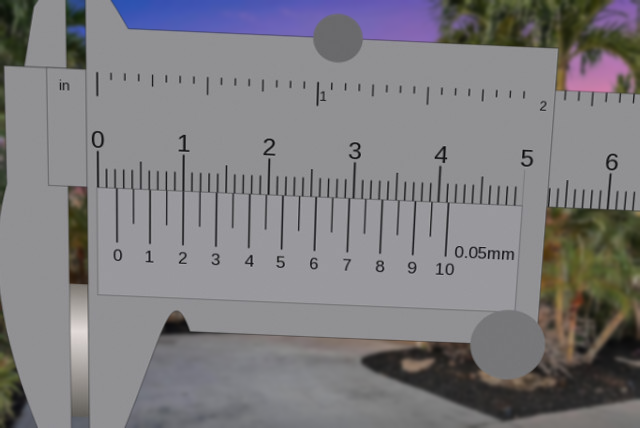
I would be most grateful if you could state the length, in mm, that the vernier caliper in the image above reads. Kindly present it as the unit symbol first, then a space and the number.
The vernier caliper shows mm 2.2
